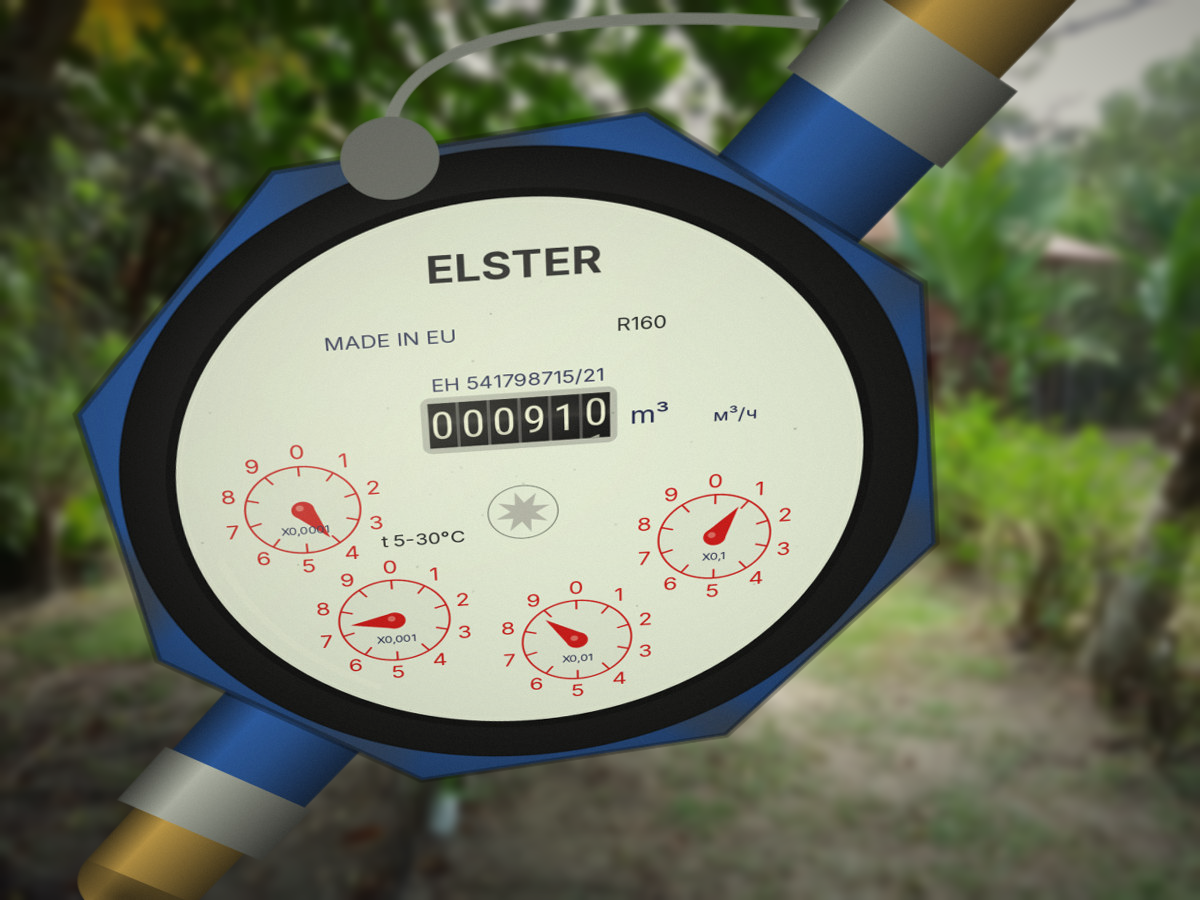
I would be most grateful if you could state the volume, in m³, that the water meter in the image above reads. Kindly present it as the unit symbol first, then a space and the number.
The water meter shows m³ 910.0874
